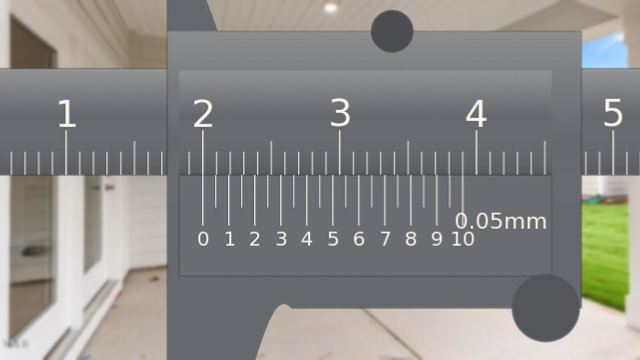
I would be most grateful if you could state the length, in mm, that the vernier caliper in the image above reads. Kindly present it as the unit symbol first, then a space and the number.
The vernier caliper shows mm 20.0
